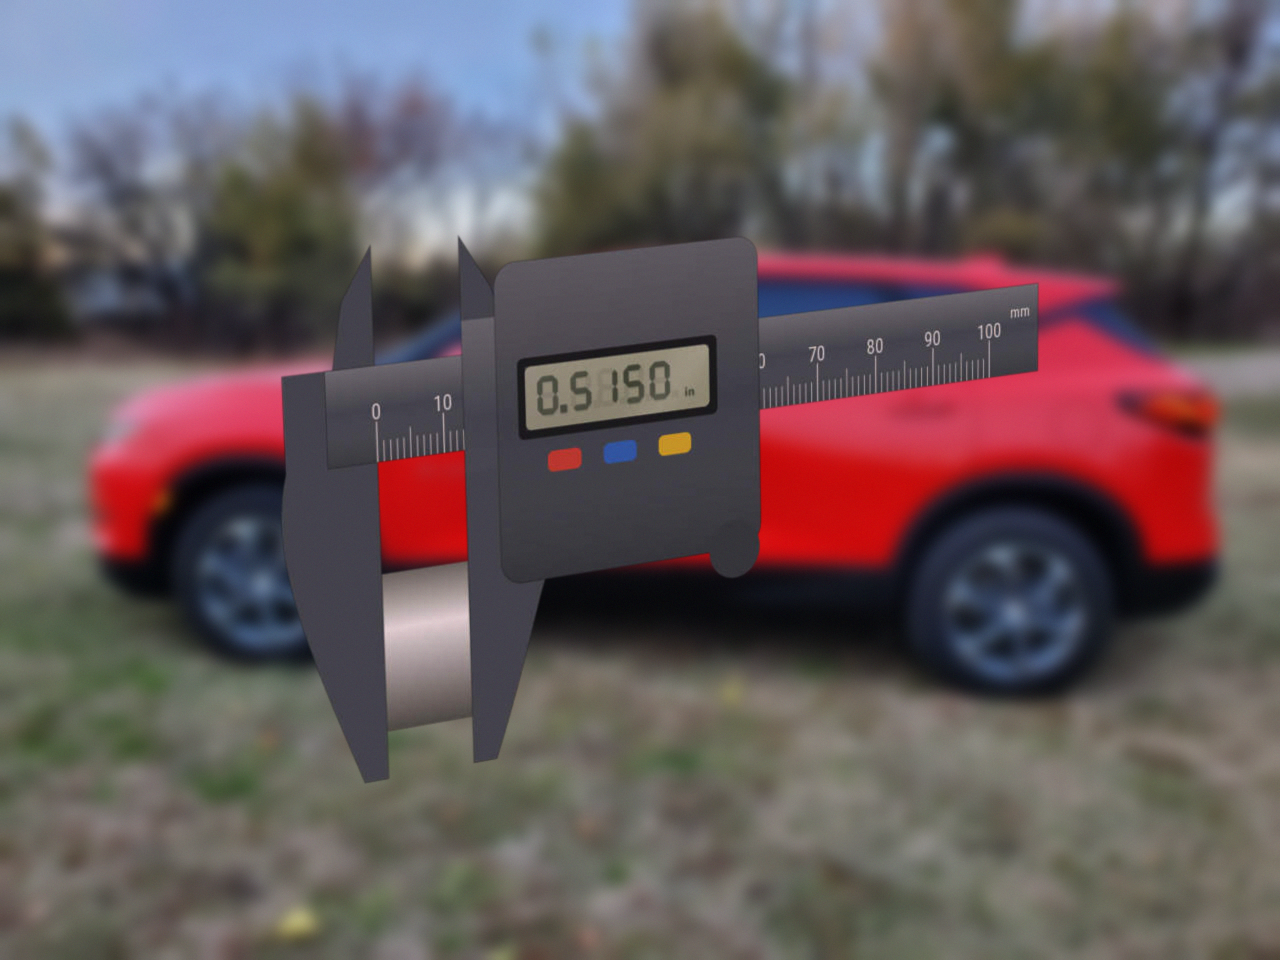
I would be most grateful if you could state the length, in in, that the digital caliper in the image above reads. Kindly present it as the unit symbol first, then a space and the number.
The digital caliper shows in 0.5150
